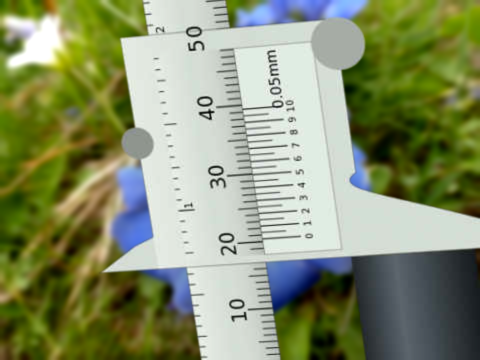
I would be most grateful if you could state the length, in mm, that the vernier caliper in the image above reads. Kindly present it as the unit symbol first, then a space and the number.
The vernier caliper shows mm 20.4
